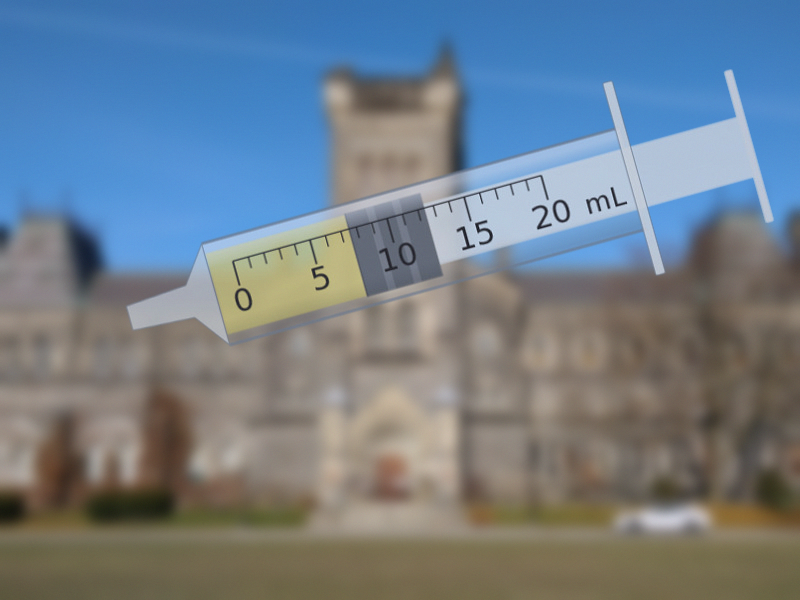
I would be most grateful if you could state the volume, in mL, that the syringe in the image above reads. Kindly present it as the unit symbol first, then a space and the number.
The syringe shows mL 7.5
